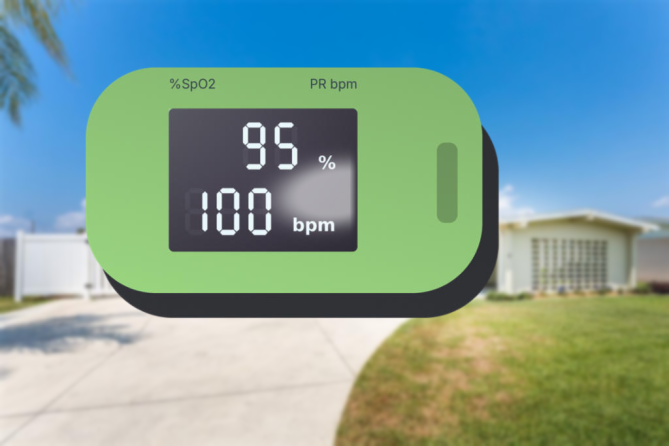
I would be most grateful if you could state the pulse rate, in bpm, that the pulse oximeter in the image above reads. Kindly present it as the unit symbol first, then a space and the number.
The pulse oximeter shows bpm 100
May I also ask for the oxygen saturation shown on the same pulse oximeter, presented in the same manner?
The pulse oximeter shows % 95
